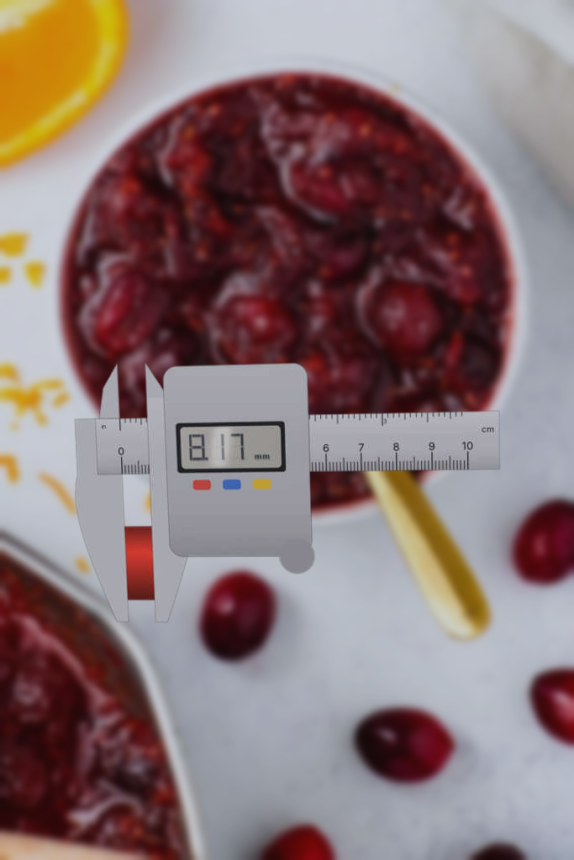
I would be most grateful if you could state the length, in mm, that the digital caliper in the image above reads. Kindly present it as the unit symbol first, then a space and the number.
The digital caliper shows mm 8.17
